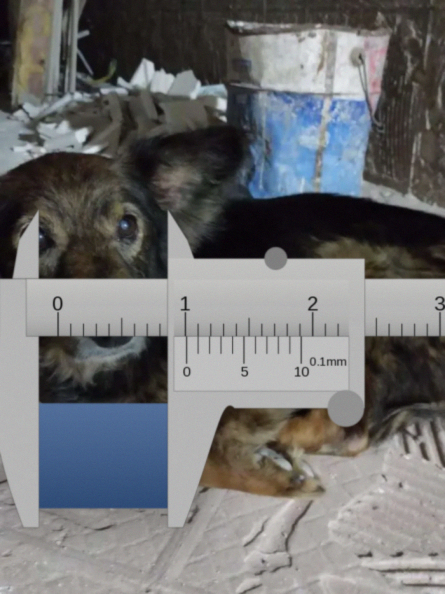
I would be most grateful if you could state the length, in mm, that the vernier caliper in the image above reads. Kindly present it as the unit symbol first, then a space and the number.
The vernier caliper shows mm 10.1
